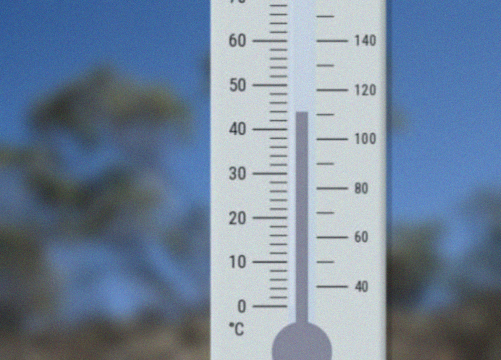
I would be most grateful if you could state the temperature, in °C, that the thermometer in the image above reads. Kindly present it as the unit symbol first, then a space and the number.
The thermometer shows °C 44
